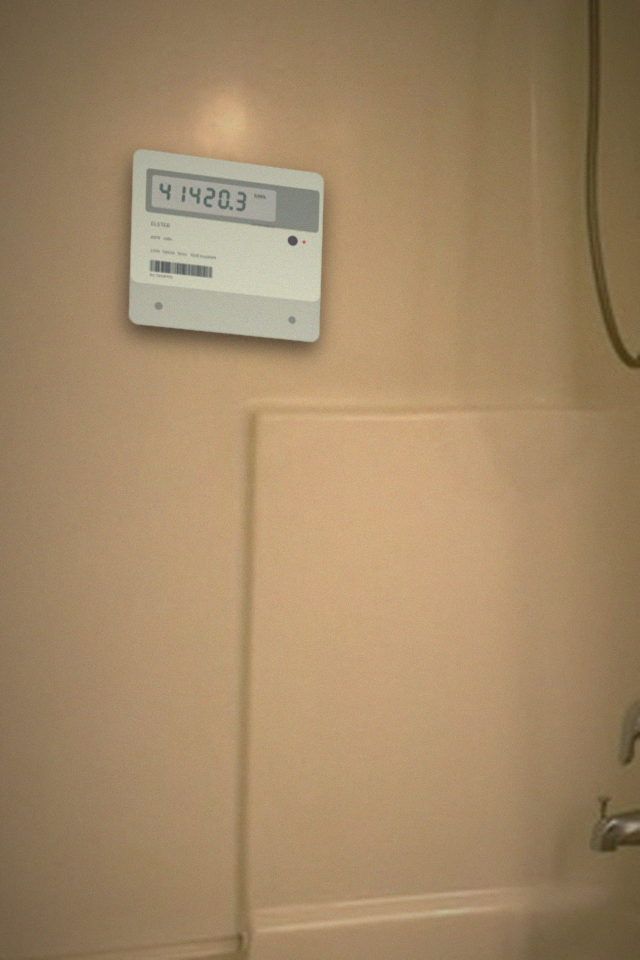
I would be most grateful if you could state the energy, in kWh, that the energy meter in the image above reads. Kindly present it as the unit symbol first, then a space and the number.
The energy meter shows kWh 41420.3
